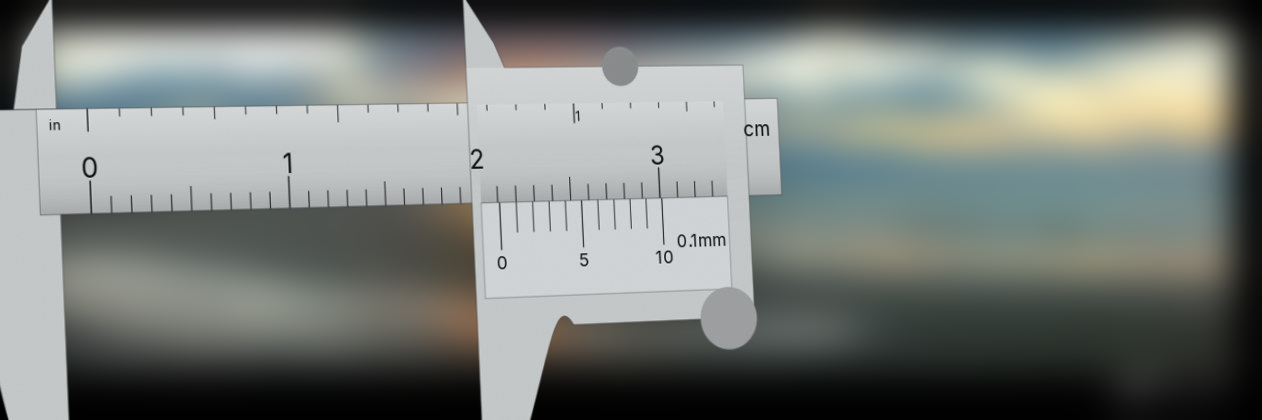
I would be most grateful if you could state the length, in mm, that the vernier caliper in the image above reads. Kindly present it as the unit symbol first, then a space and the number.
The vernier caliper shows mm 21.1
